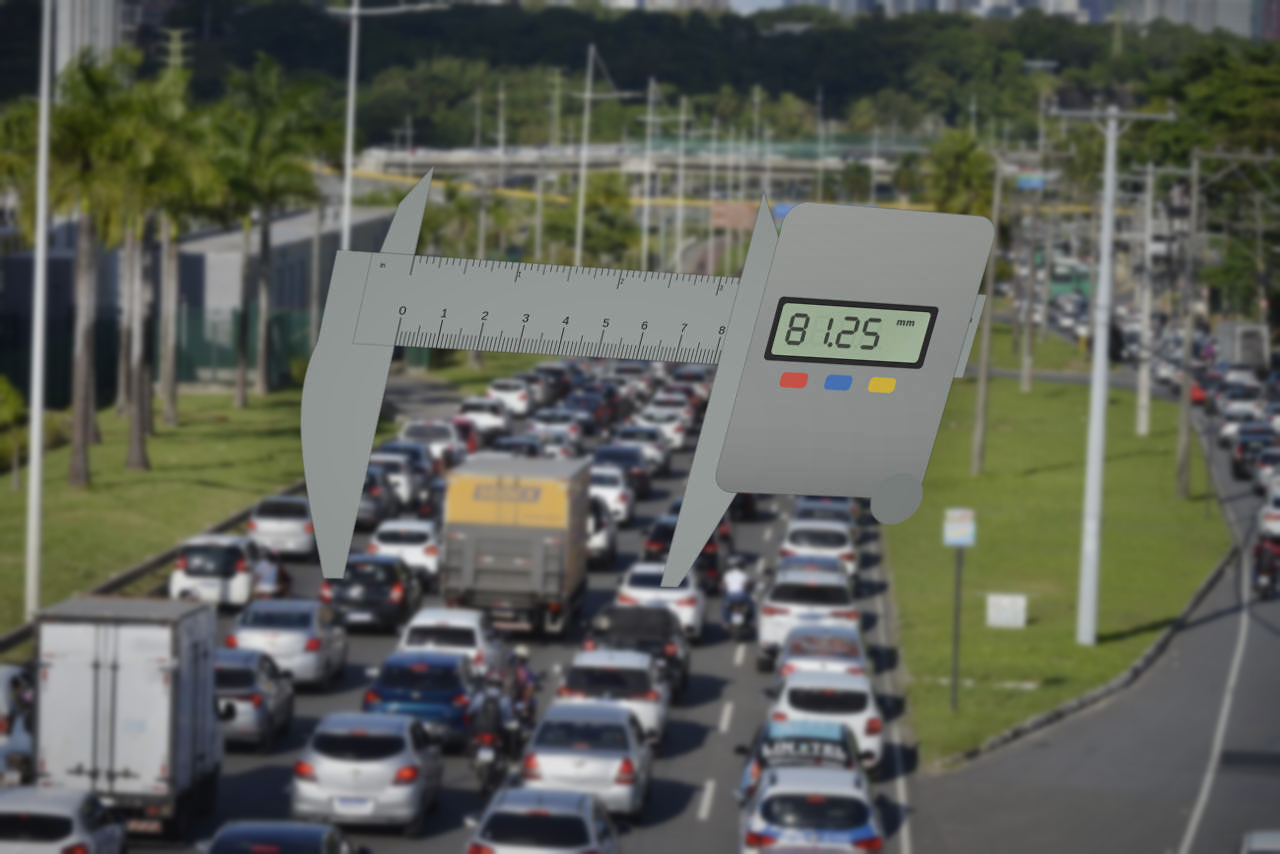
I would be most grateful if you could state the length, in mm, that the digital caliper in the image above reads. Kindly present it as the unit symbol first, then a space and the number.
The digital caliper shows mm 81.25
